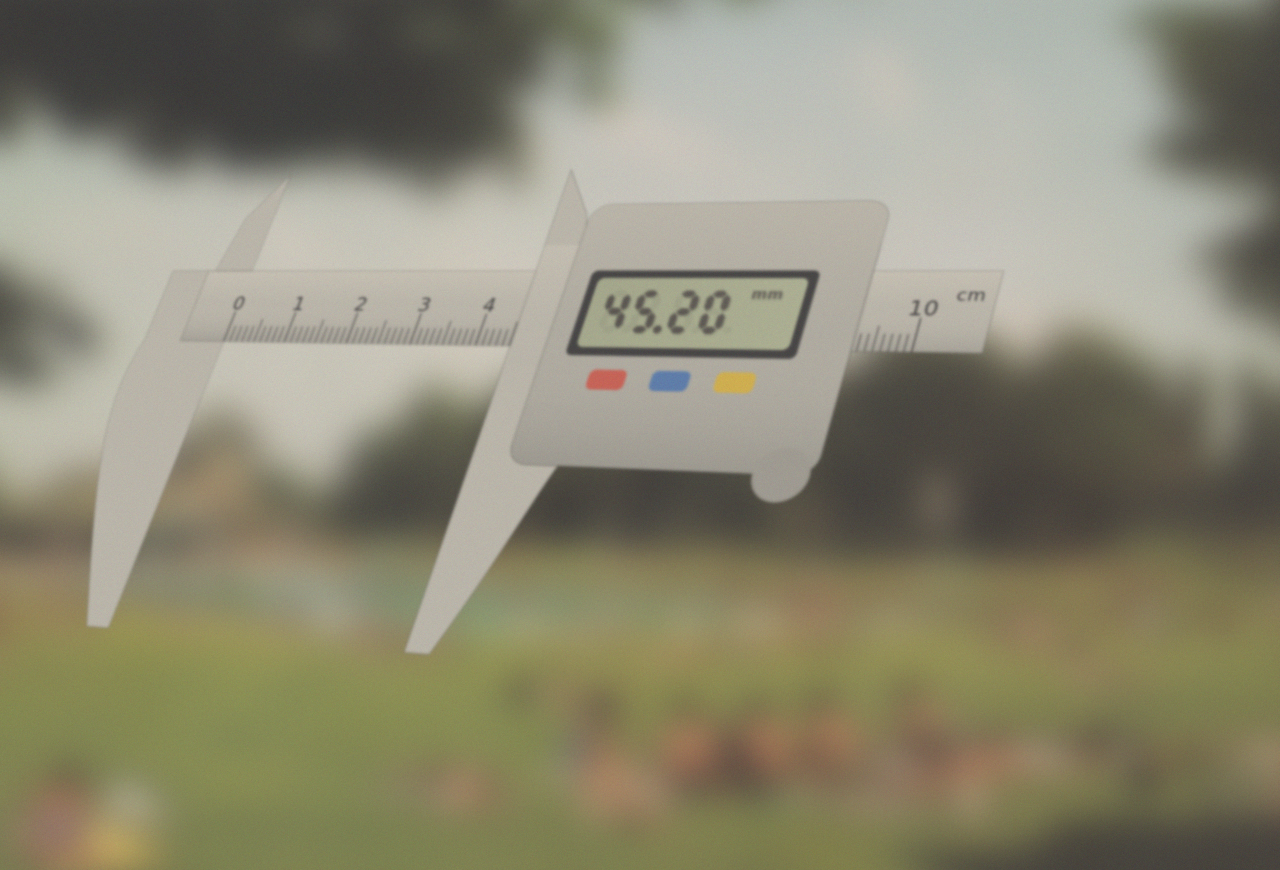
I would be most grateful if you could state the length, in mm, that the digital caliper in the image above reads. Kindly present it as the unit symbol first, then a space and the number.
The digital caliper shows mm 45.20
